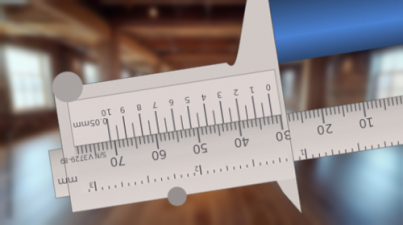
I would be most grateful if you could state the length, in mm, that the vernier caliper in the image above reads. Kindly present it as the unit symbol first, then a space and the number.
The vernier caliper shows mm 32.0
